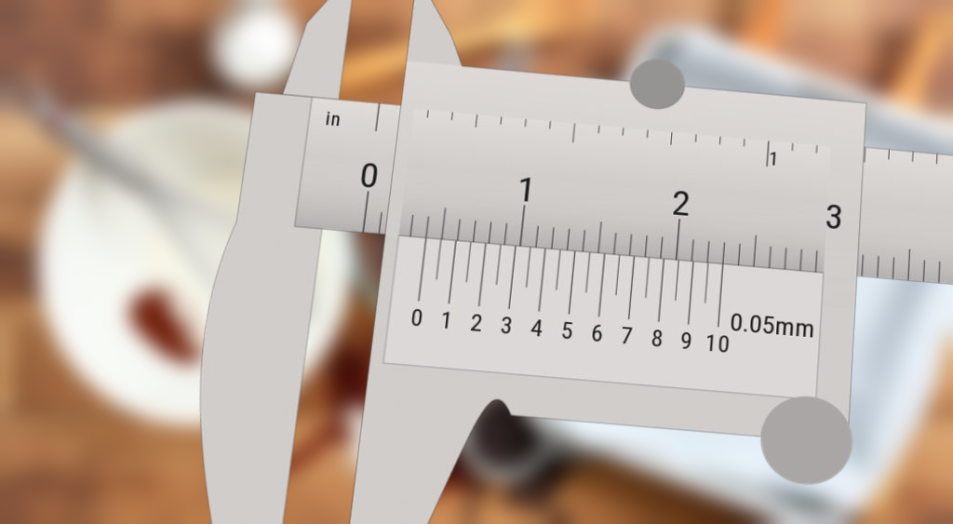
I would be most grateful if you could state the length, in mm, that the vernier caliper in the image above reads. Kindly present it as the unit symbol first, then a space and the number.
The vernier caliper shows mm 4.0
